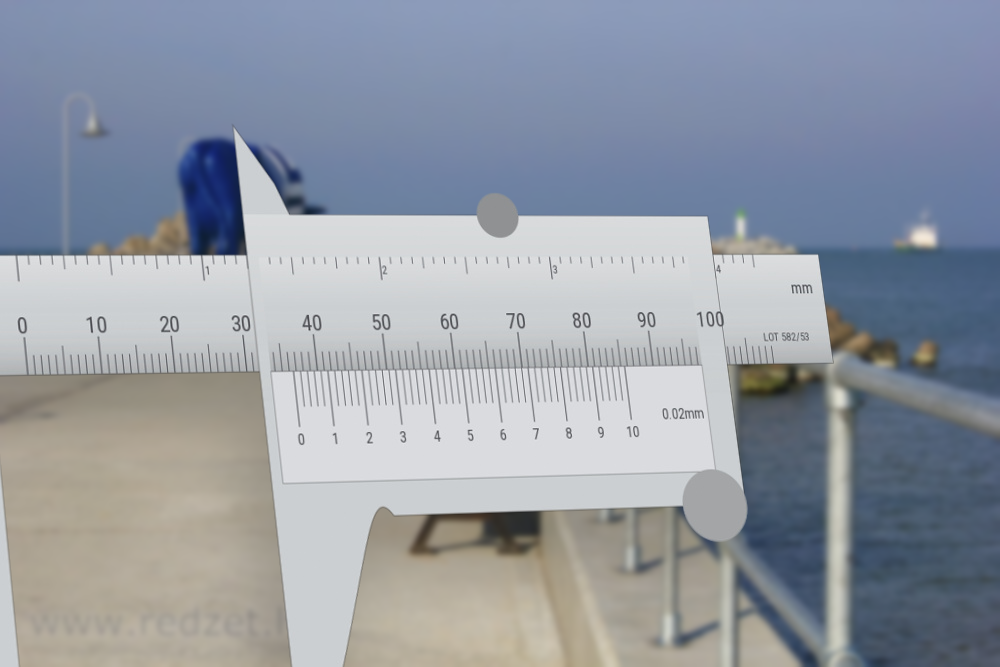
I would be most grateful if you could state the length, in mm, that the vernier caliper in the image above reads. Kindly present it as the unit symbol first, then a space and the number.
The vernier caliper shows mm 36.6
